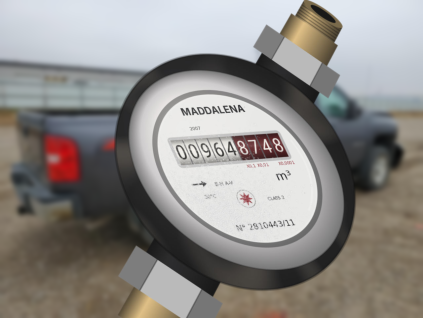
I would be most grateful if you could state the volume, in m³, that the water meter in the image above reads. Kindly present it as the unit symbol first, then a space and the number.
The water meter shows m³ 964.8748
